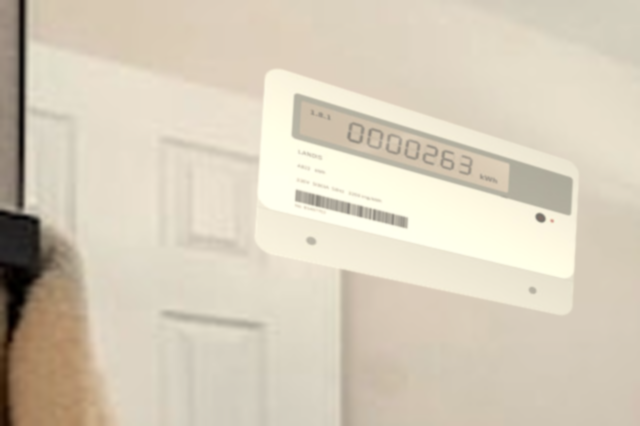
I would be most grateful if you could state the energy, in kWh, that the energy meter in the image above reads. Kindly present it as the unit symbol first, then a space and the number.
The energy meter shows kWh 263
